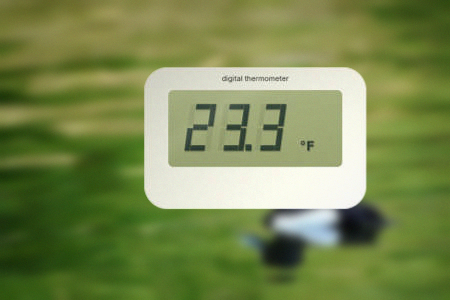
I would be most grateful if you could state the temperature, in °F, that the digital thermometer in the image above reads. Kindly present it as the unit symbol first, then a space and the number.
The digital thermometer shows °F 23.3
